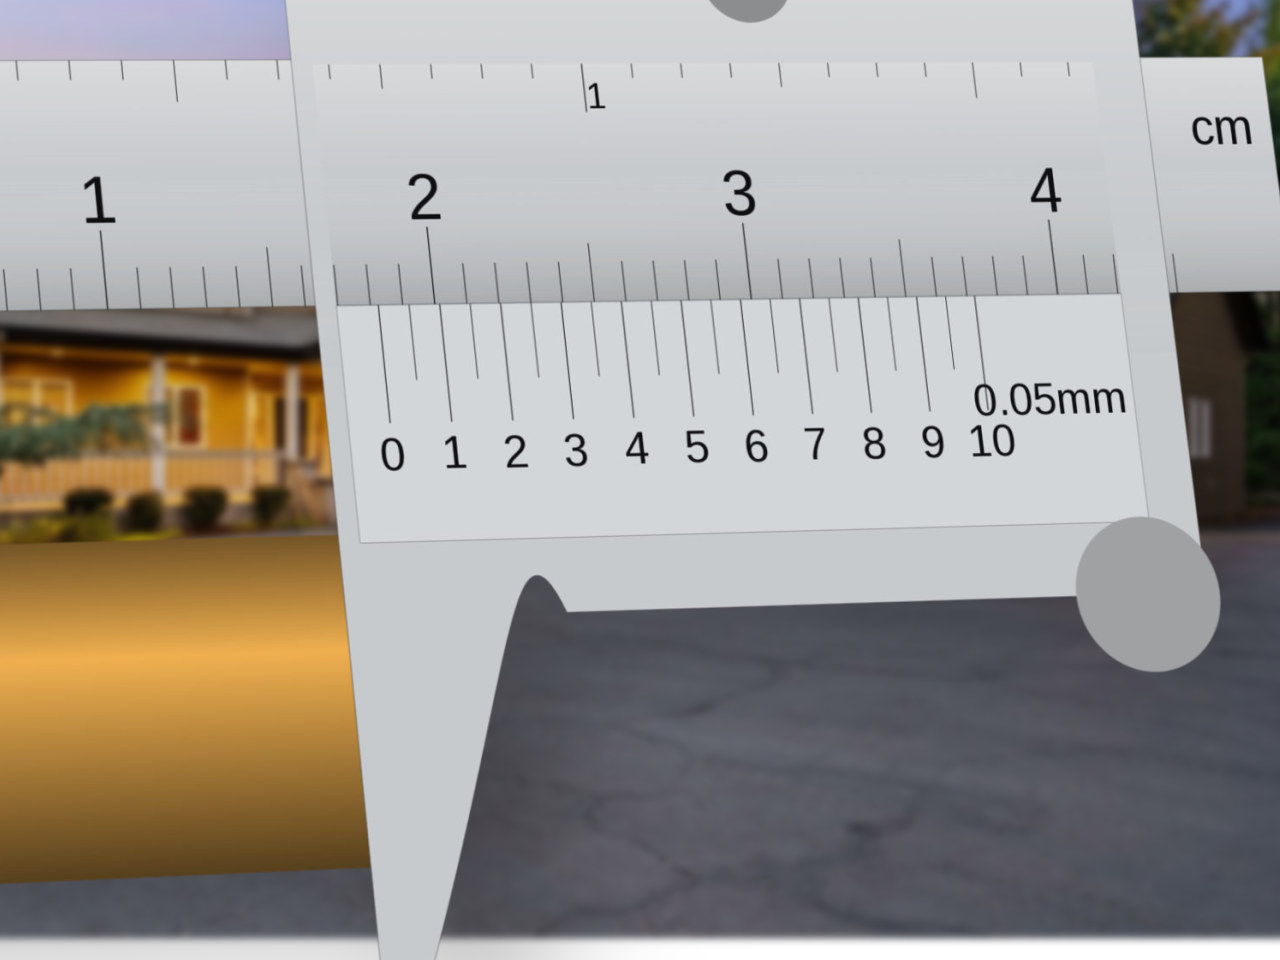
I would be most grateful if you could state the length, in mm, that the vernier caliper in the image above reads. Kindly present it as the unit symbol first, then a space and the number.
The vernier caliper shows mm 18.25
